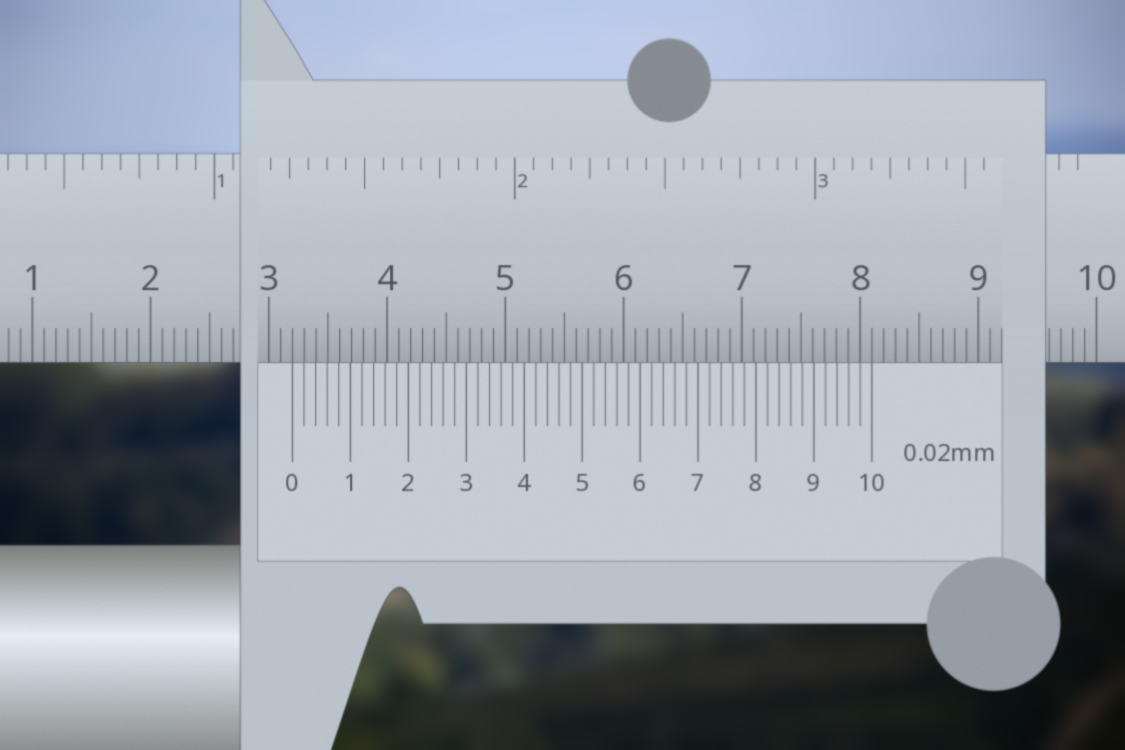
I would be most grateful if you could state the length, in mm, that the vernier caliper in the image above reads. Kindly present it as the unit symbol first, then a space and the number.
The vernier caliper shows mm 32.0
